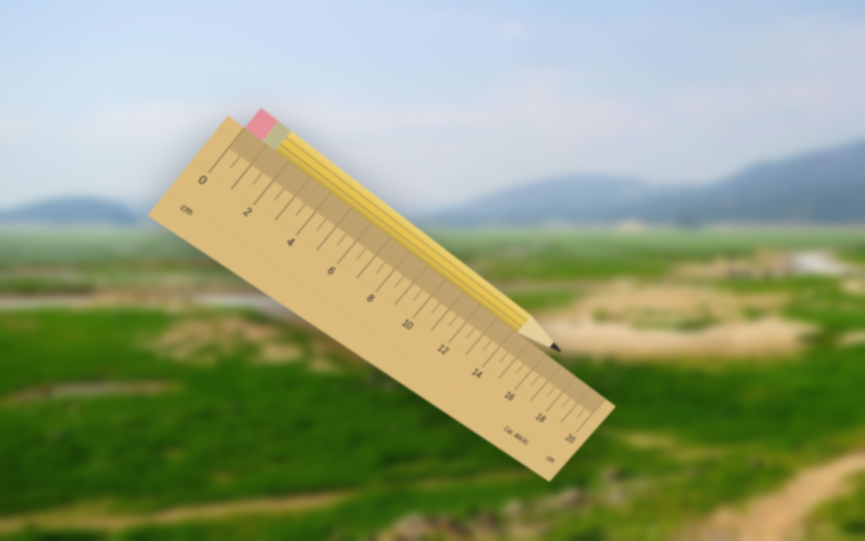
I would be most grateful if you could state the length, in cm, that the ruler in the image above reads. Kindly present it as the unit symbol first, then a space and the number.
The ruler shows cm 16.5
